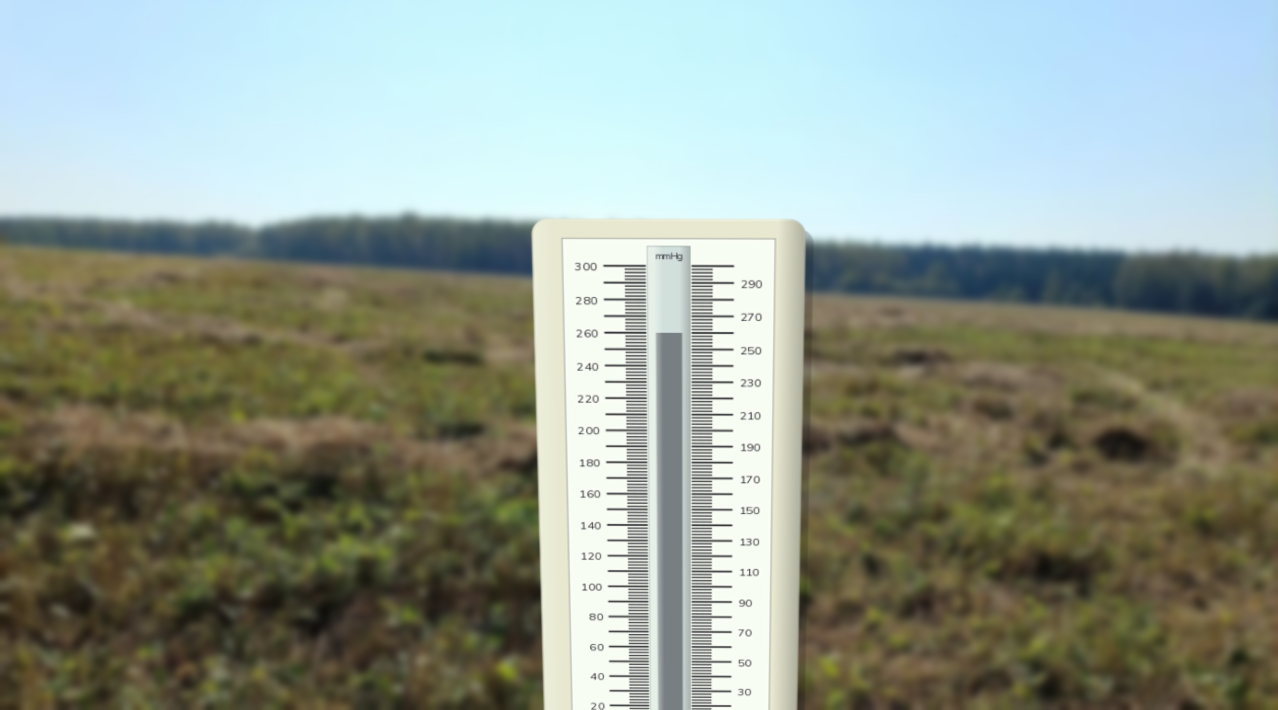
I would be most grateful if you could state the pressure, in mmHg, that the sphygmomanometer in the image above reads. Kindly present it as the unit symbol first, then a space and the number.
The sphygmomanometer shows mmHg 260
